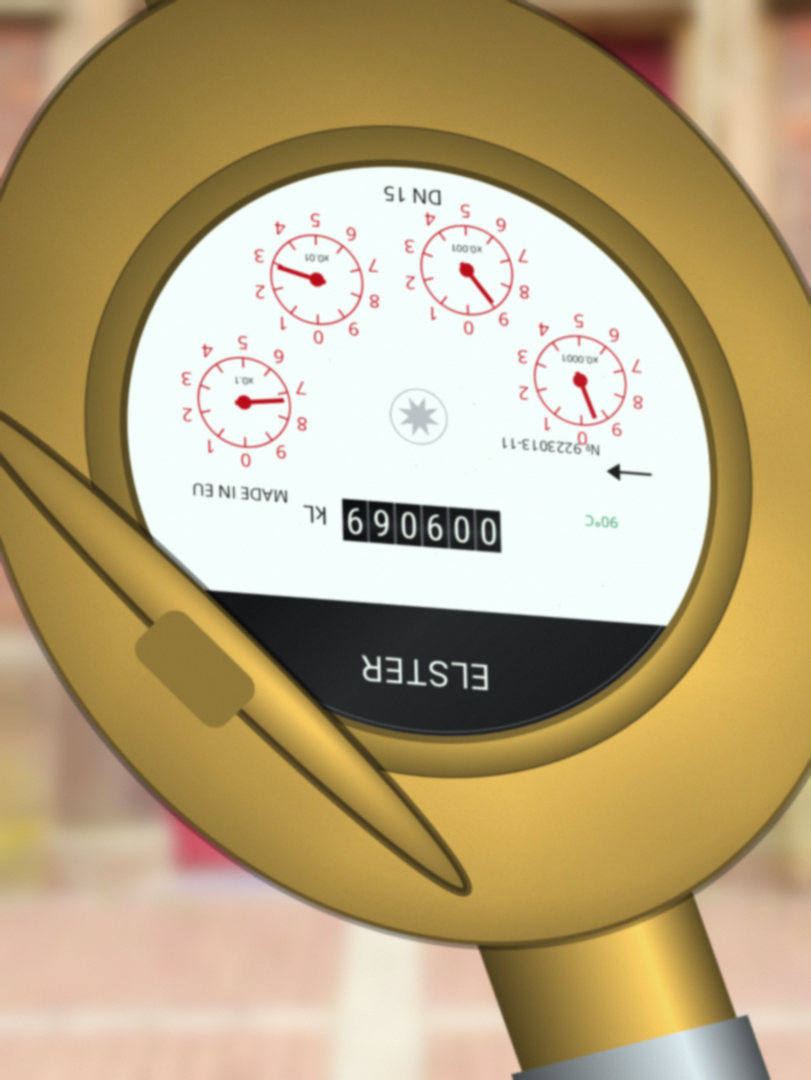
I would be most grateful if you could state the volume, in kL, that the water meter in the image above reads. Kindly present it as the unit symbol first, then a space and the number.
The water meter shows kL 9069.7289
